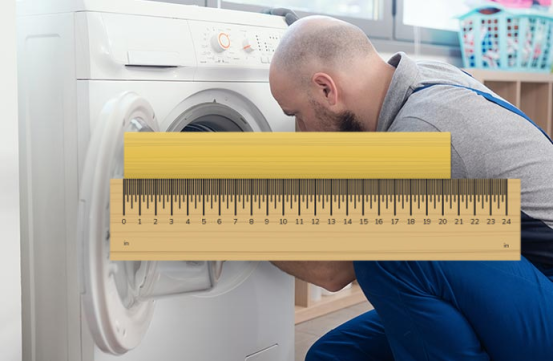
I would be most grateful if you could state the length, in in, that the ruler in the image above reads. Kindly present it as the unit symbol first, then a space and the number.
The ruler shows in 20.5
